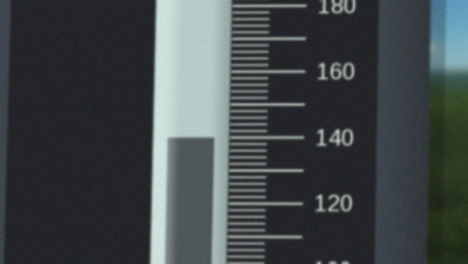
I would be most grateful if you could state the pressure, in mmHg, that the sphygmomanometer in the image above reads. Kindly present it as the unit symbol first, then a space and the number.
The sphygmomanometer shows mmHg 140
